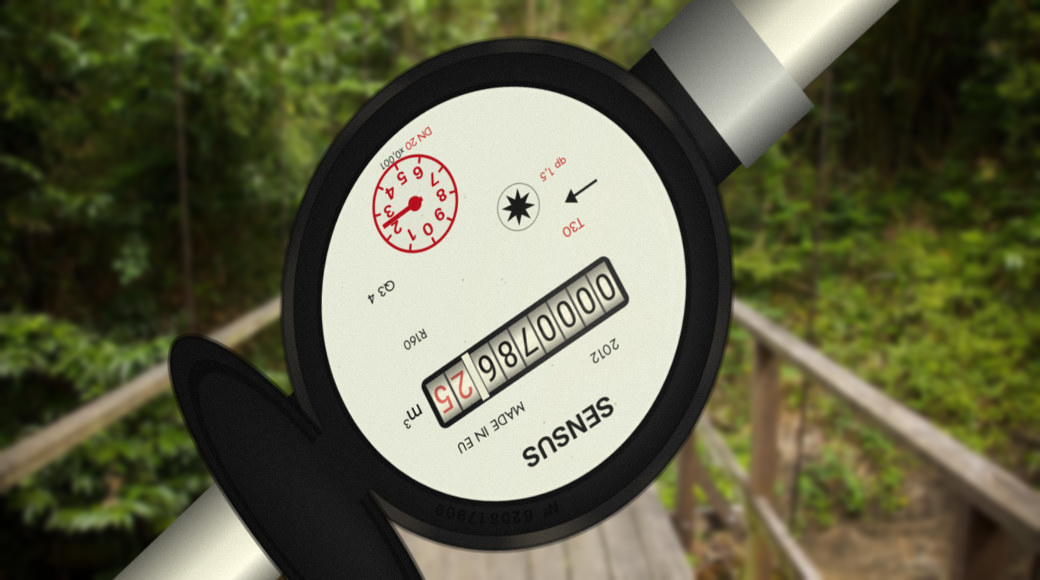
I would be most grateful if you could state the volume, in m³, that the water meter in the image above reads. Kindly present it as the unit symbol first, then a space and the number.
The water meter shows m³ 786.252
